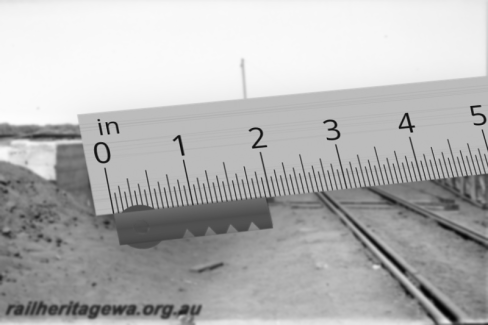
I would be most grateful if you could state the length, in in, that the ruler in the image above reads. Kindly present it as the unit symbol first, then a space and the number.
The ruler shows in 1.9375
